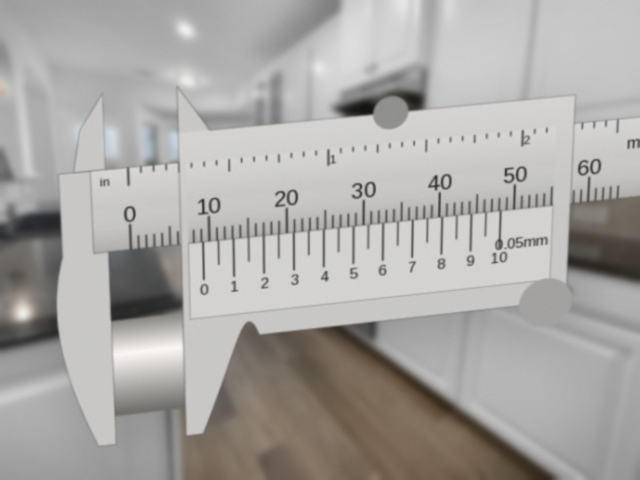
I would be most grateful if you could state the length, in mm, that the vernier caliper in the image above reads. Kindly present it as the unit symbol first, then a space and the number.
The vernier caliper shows mm 9.2
